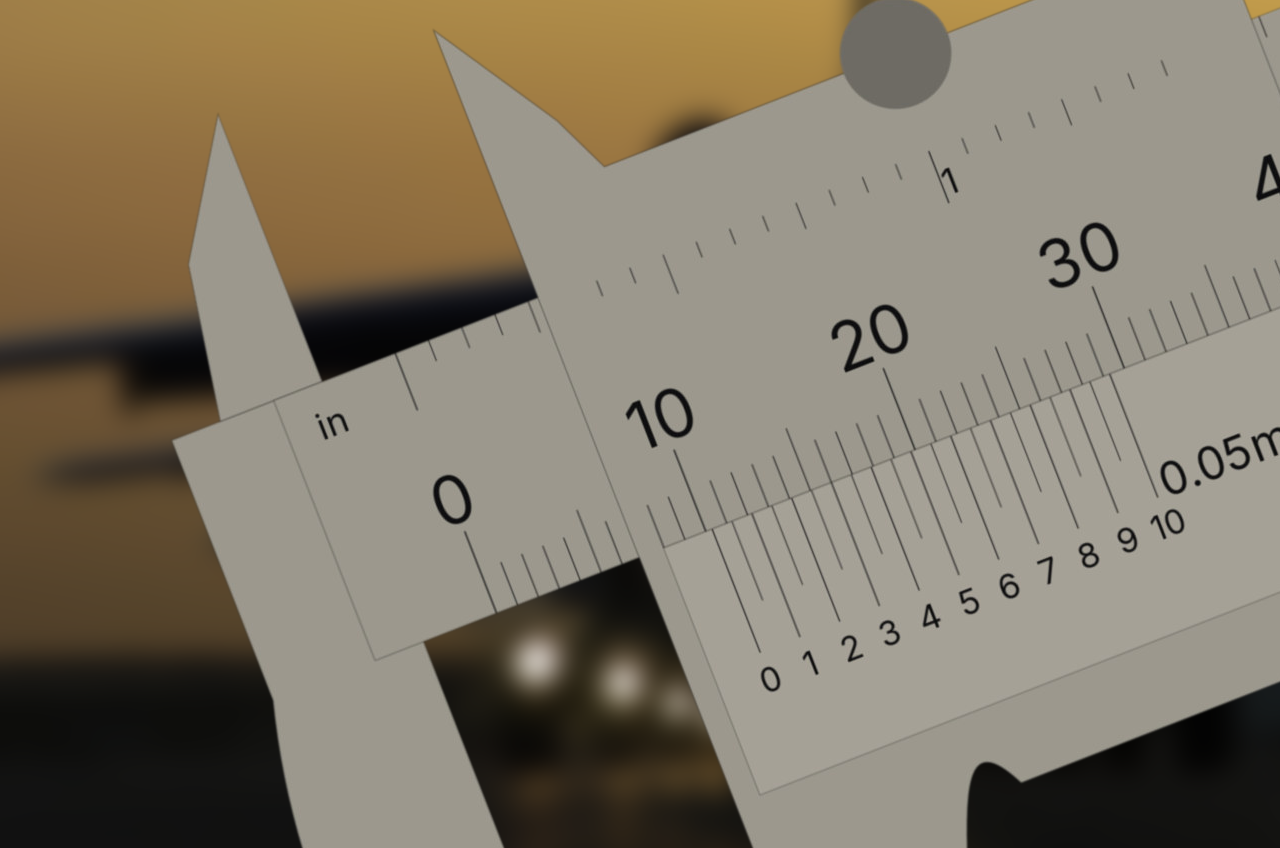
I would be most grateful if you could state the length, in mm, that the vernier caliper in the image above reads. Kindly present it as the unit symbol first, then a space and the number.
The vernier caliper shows mm 10.3
